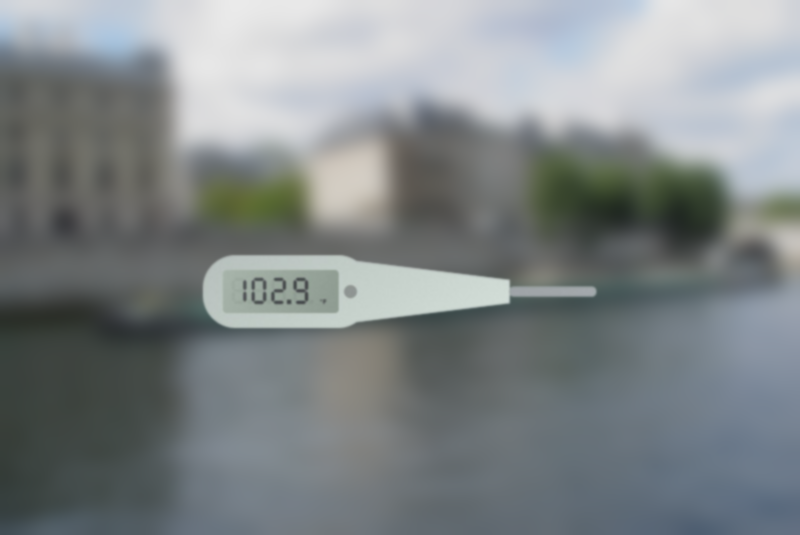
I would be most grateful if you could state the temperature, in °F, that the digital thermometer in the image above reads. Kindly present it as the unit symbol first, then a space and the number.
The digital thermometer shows °F 102.9
